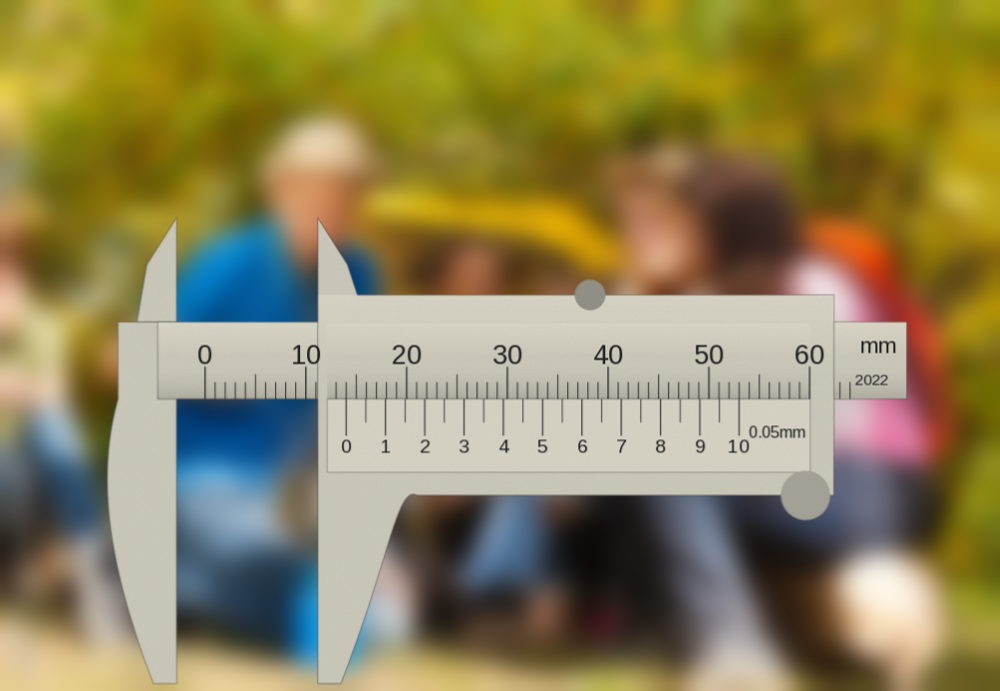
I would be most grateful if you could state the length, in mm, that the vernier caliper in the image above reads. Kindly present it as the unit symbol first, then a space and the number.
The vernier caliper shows mm 14.0
